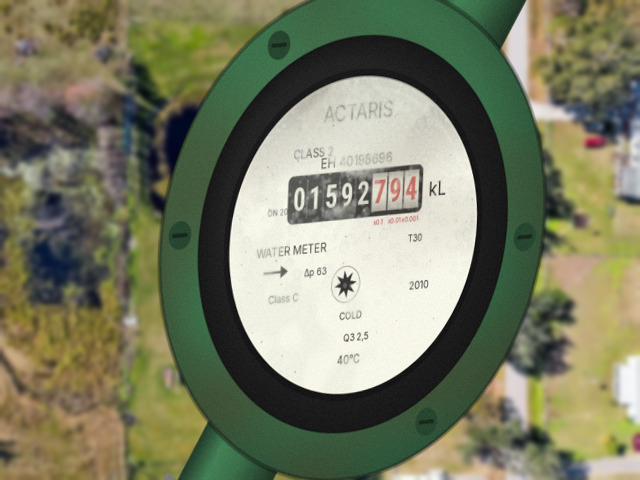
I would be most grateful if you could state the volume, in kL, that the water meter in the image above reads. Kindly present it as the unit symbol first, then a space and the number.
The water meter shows kL 1592.794
